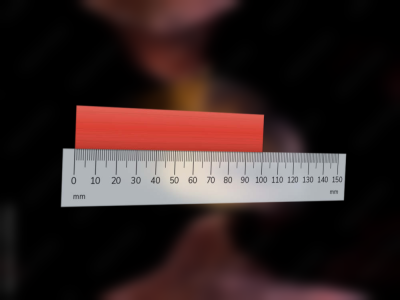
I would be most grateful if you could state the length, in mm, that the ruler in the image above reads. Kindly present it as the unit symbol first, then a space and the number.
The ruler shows mm 100
